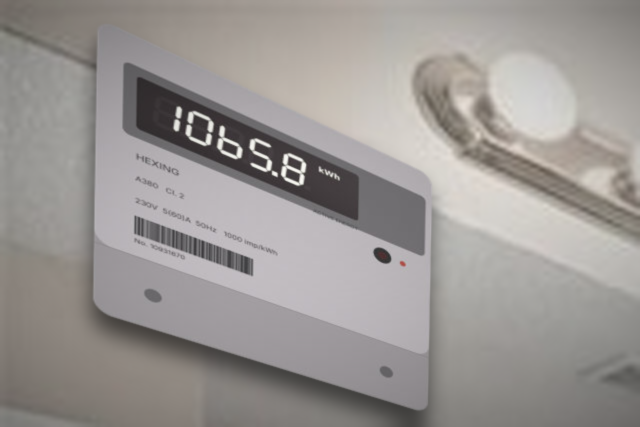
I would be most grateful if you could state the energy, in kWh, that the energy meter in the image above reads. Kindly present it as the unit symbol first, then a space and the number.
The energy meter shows kWh 1065.8
